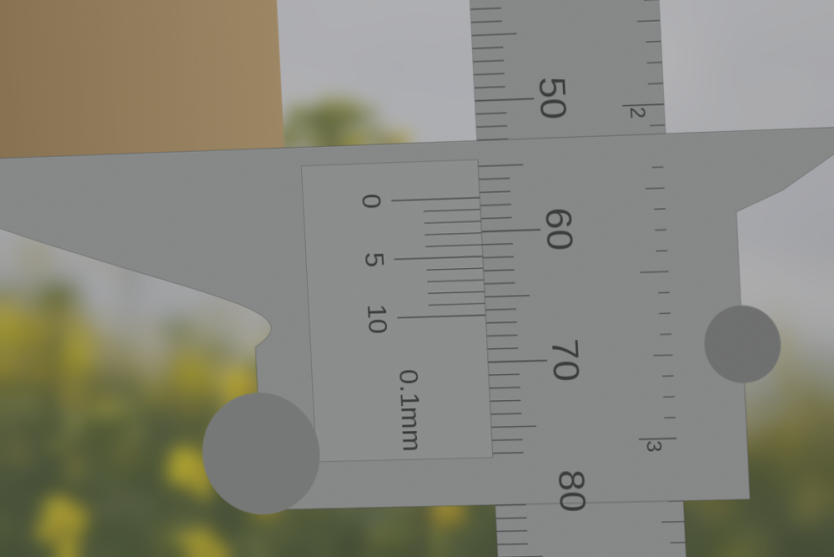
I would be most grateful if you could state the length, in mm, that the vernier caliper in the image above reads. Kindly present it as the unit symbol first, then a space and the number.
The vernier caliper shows mm 57.4
